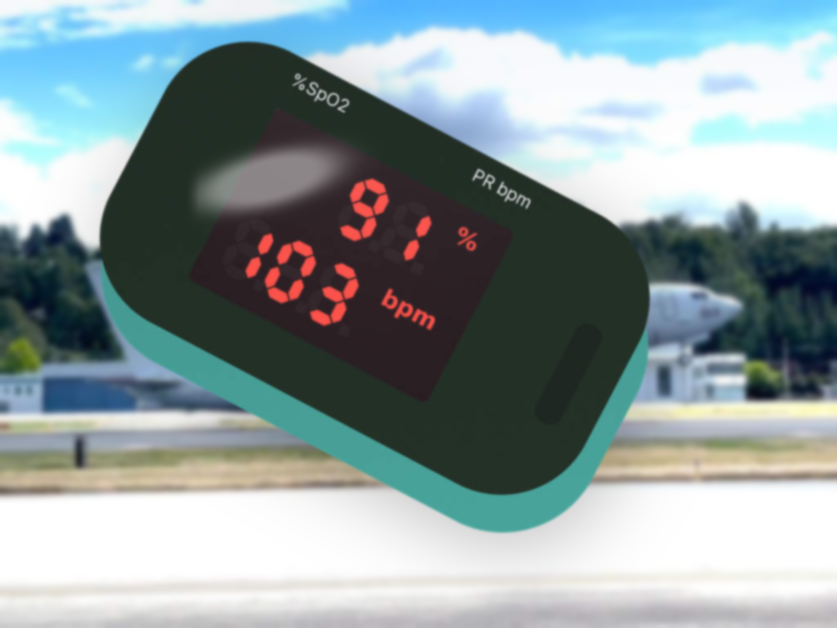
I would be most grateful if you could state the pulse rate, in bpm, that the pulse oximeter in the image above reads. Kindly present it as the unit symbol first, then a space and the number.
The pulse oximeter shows bpm 103
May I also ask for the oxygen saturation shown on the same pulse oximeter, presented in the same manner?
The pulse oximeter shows % 91
